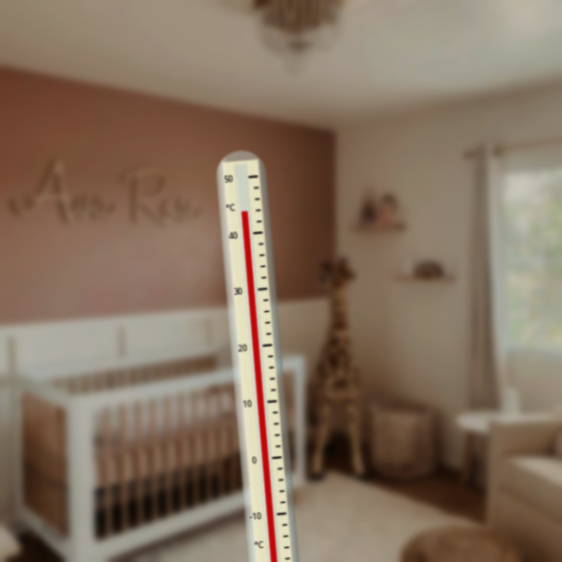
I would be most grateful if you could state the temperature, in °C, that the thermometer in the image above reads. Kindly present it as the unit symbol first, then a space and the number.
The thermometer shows °C 44
